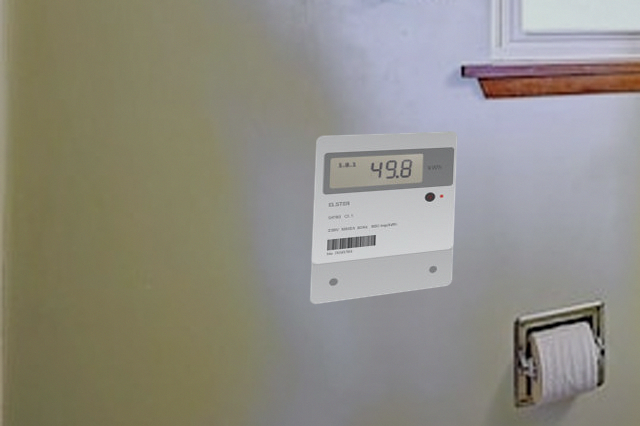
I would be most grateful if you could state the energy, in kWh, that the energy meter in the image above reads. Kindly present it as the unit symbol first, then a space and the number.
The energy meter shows kWh 49.8
